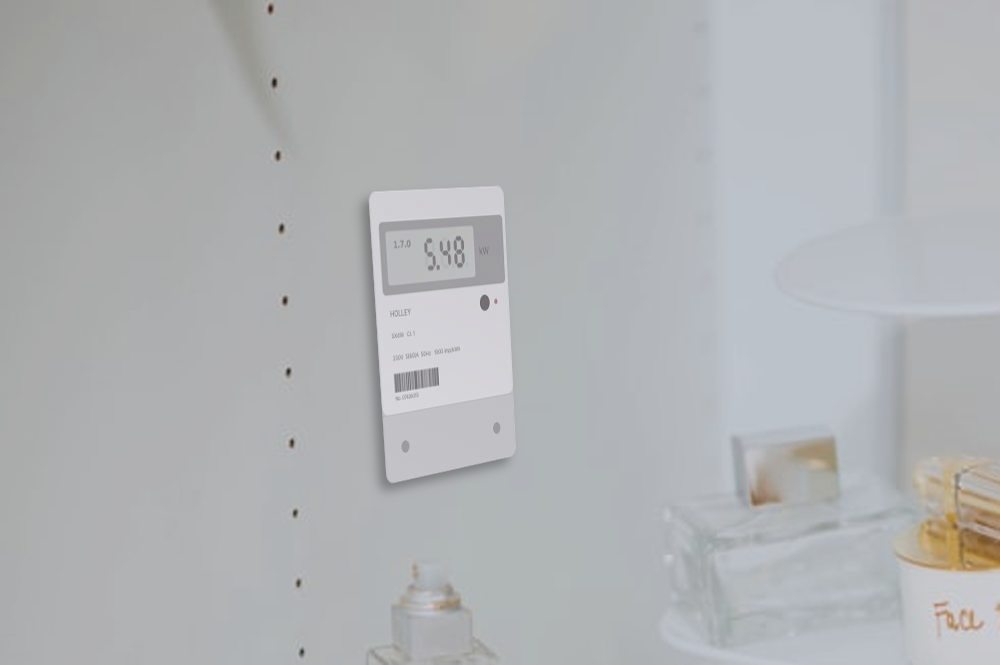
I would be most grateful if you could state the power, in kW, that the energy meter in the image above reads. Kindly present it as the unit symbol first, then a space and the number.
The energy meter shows kW 5.48
